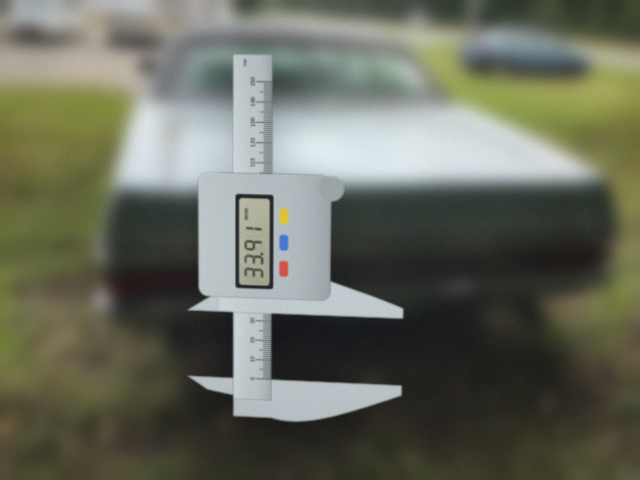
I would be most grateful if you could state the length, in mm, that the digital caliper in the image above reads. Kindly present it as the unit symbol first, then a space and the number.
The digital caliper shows mm 33.91
